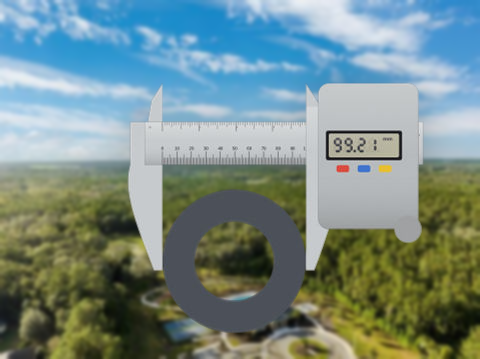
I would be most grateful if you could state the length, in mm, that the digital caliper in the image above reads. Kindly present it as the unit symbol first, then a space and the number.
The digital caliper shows mm 99.21
